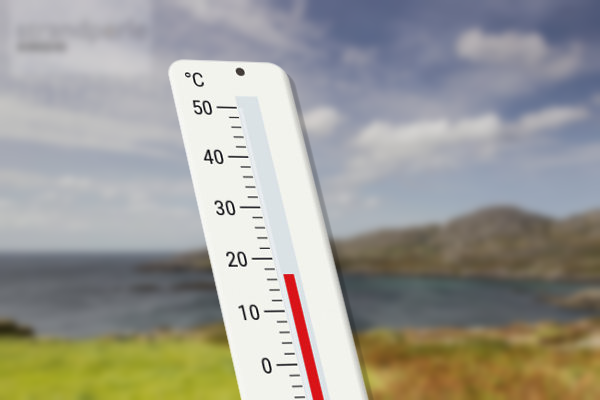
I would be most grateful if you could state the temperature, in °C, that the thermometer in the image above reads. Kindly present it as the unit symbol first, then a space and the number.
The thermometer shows °C 17
